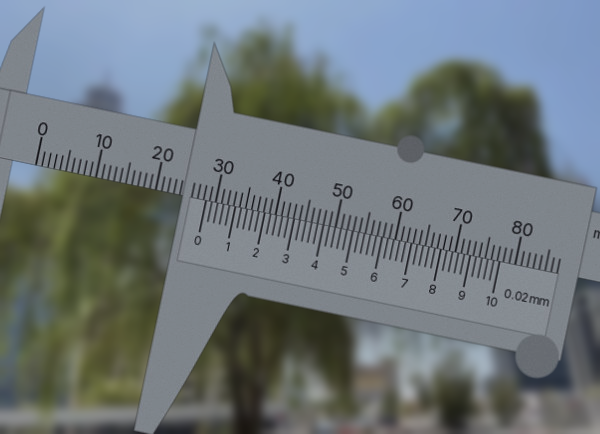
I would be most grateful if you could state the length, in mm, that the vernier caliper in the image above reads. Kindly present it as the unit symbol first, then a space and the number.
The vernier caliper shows mm 28.4
